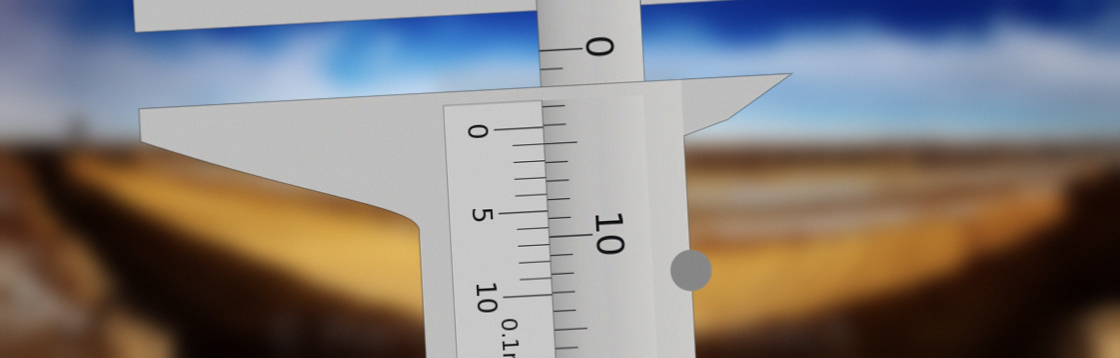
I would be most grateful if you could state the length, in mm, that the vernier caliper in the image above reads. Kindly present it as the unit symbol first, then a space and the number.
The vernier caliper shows mm 4.1
